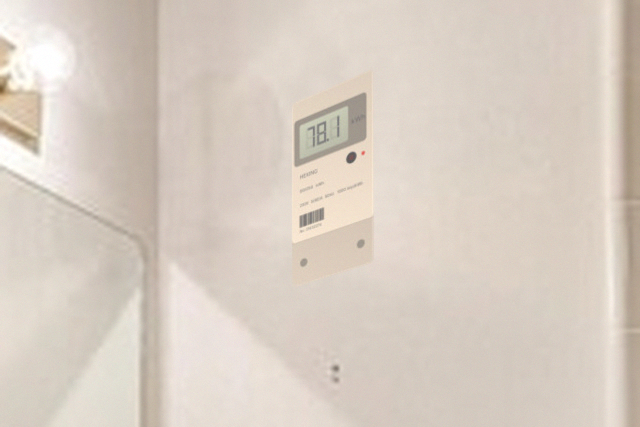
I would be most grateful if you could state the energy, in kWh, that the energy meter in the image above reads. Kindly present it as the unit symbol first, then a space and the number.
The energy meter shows kWh 78.1
